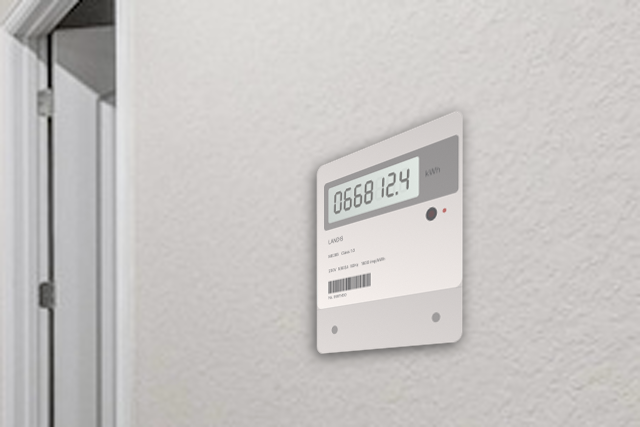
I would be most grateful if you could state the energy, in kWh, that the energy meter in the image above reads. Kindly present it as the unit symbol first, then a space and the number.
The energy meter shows kWh 66812.4
